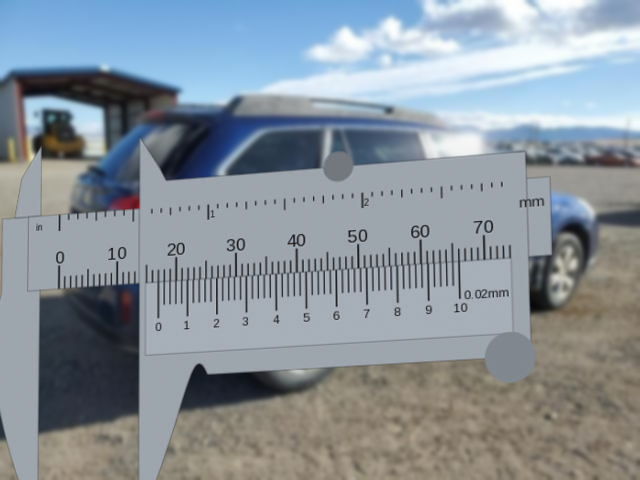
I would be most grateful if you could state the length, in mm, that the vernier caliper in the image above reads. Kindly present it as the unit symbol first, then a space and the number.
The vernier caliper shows mm 17.0
